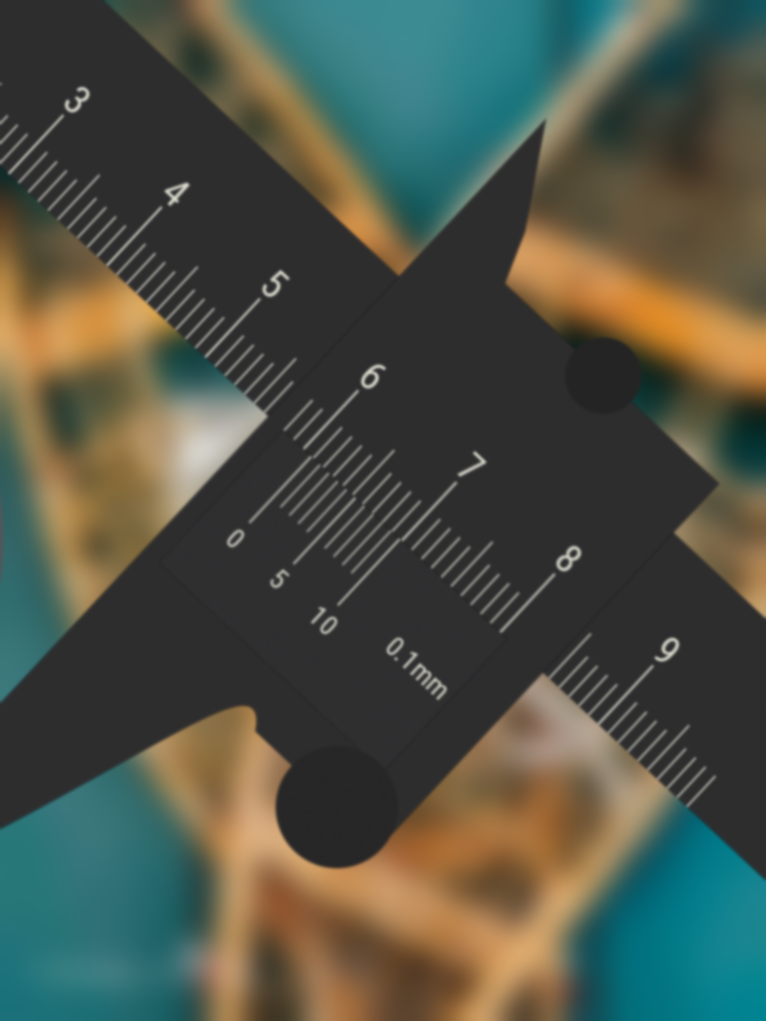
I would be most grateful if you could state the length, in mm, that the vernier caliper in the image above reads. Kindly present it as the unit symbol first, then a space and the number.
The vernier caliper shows mm 60.8
